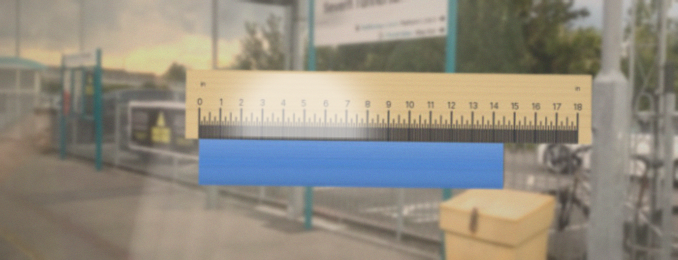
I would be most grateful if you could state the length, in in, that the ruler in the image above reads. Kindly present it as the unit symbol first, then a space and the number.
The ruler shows in 14.5
